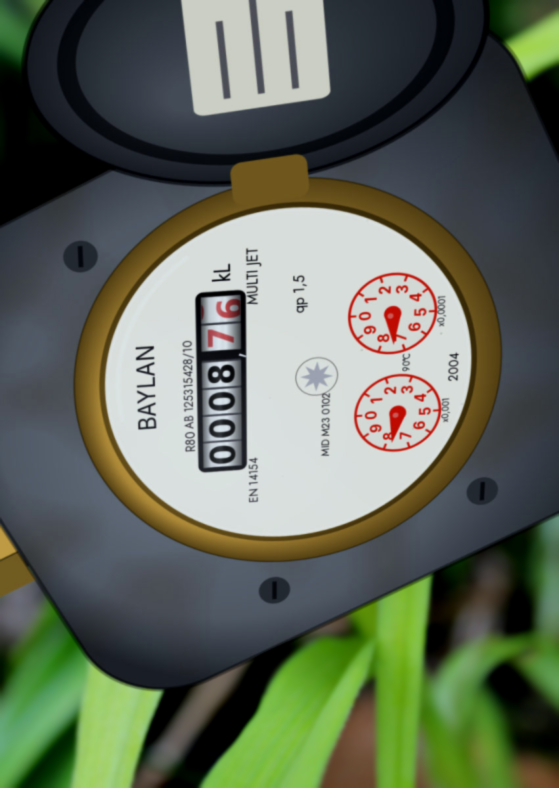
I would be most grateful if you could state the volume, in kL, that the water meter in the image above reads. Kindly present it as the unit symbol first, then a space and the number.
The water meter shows kL 8.7577
